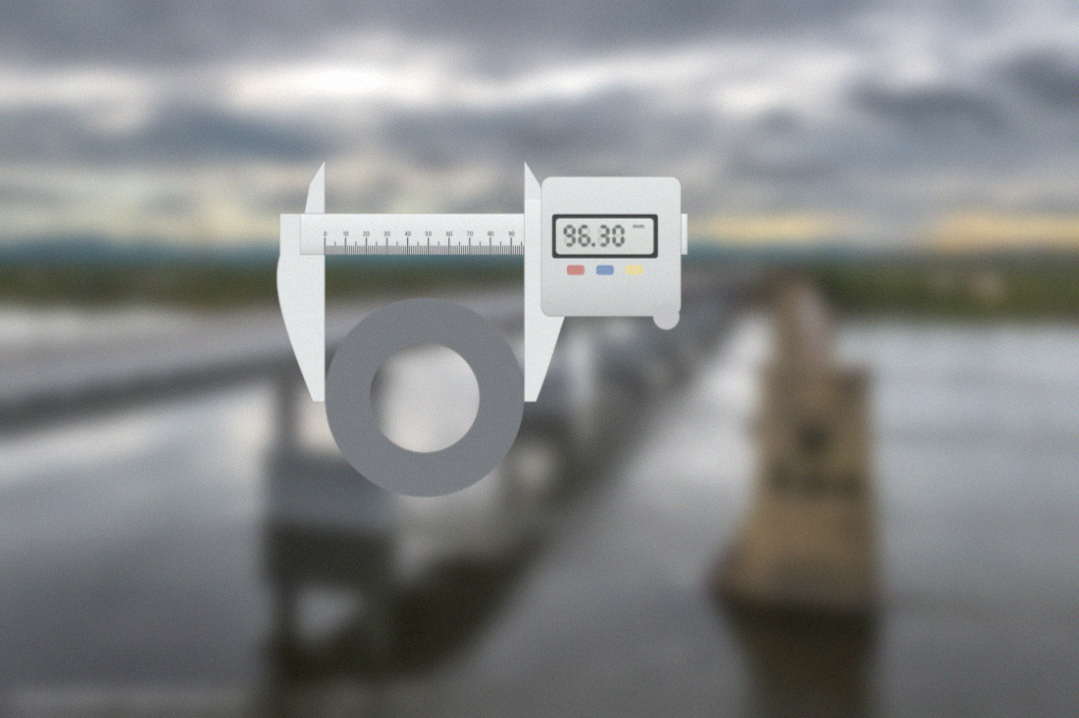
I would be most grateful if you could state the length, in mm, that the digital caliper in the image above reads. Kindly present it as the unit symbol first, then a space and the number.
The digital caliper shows mm 96.30
